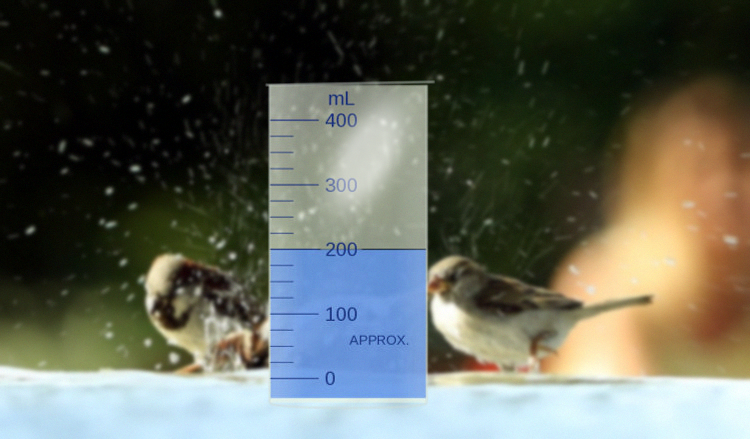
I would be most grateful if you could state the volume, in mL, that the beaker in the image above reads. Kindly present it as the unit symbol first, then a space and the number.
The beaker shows mL 200
